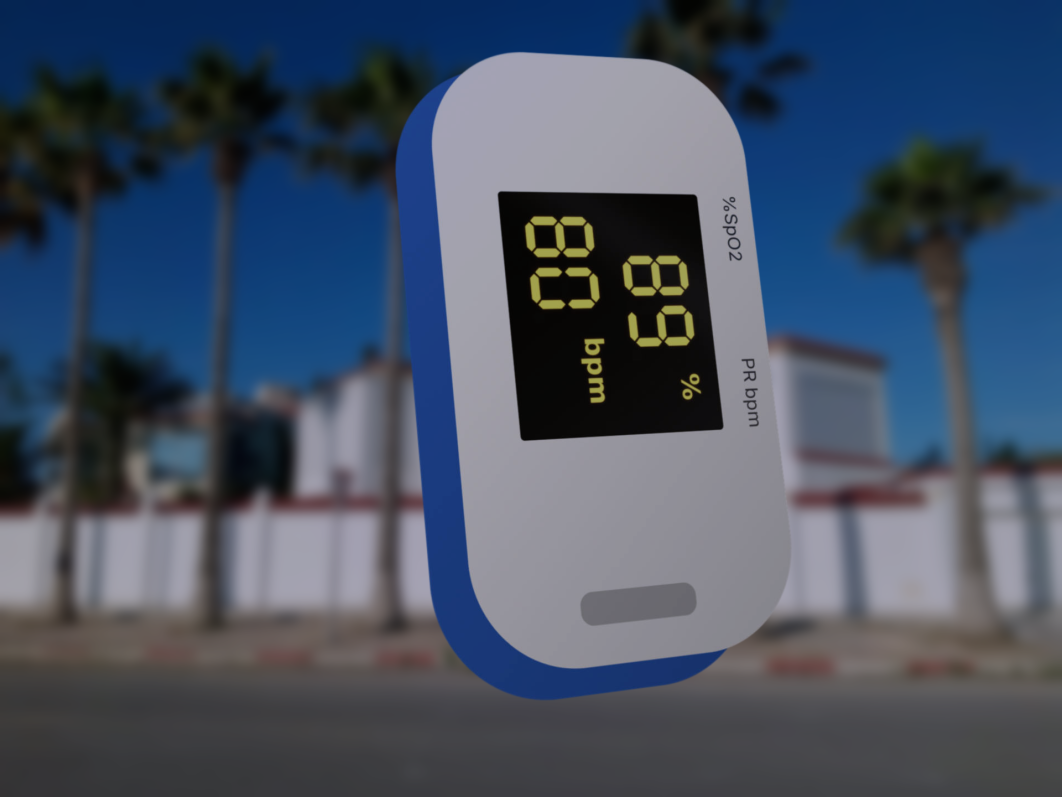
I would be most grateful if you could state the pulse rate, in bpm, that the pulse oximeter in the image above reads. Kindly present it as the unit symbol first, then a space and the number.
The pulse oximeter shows bpm 80
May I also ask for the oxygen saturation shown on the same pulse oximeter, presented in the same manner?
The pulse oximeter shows % 89
